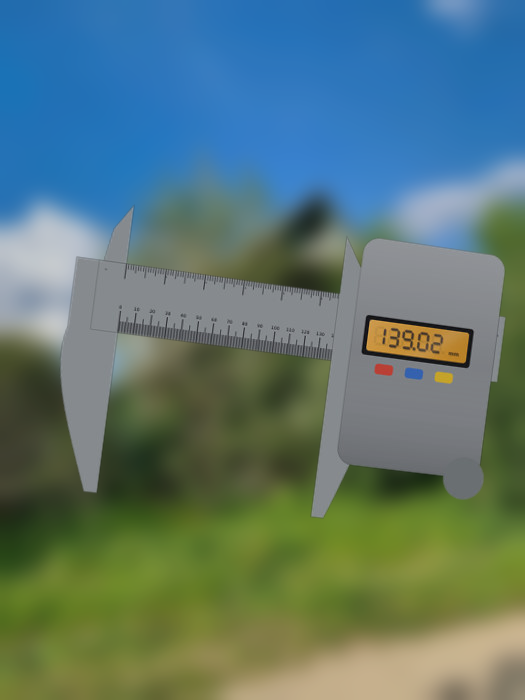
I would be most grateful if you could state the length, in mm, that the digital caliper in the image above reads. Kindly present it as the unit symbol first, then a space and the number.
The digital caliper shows mm 139.02
